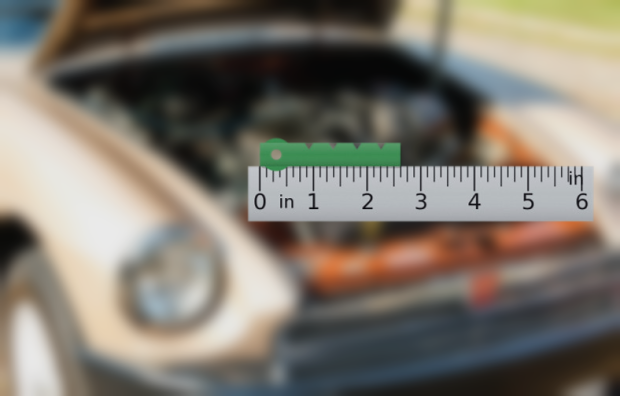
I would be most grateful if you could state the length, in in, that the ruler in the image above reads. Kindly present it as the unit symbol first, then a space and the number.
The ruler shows in 2.625
